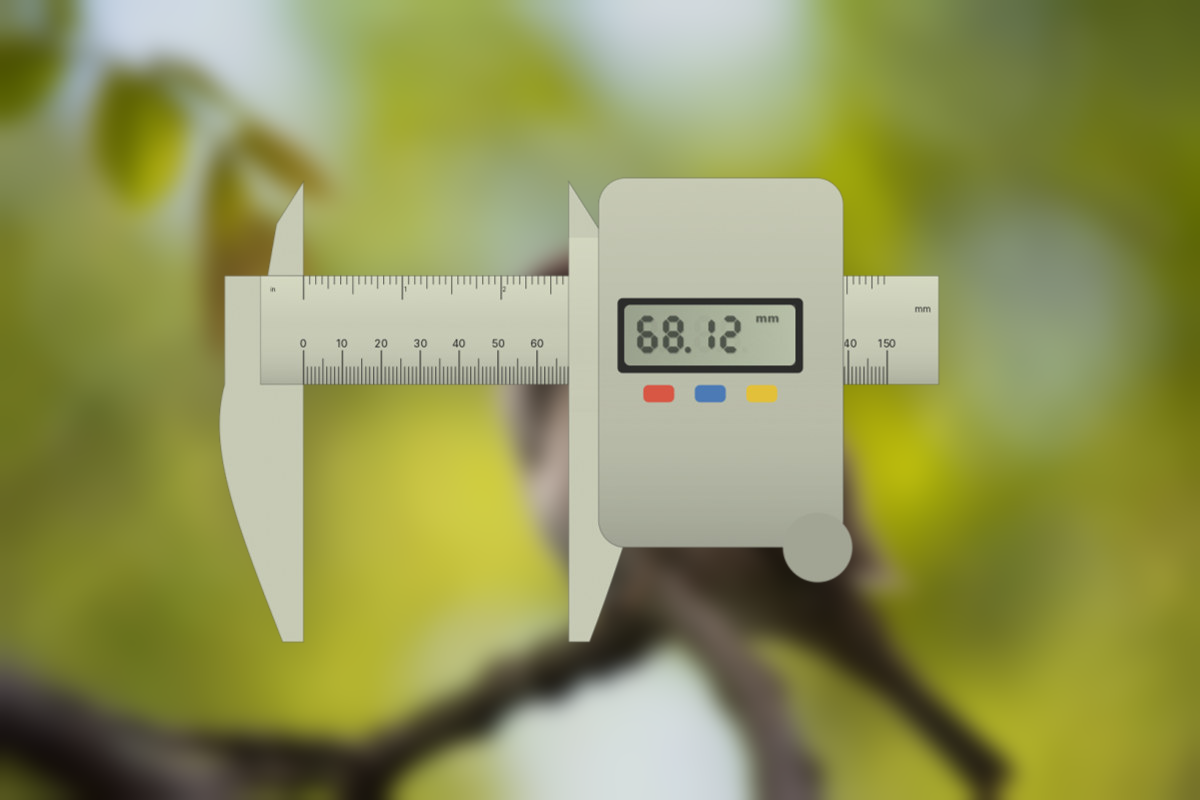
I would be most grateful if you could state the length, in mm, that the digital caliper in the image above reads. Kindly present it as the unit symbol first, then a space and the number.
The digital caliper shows mm 68.12
